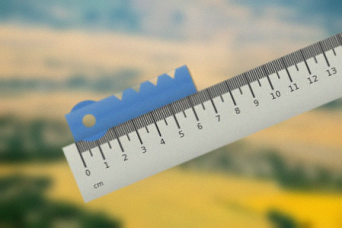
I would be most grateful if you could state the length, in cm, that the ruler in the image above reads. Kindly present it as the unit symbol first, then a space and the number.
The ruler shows cm 6.5
